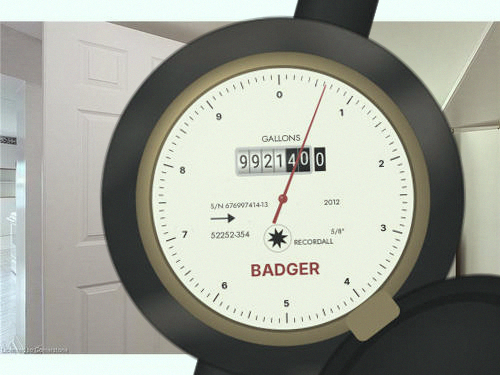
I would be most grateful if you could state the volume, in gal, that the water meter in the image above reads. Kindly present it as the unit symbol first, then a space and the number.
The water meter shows gal 9921400.6
